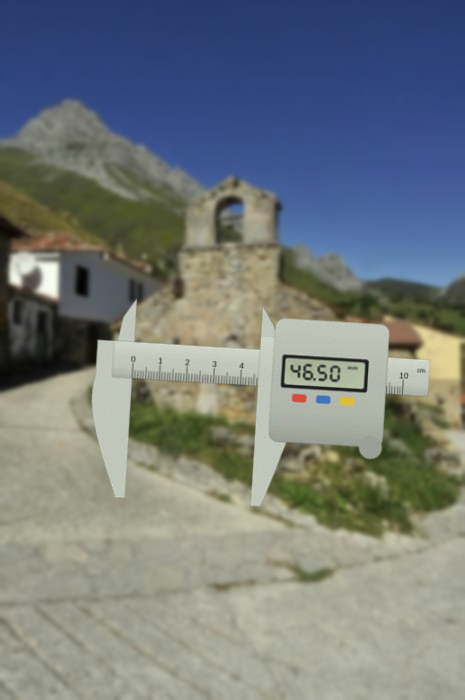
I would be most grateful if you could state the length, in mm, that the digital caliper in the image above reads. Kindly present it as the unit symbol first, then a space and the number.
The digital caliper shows mm 46.50
